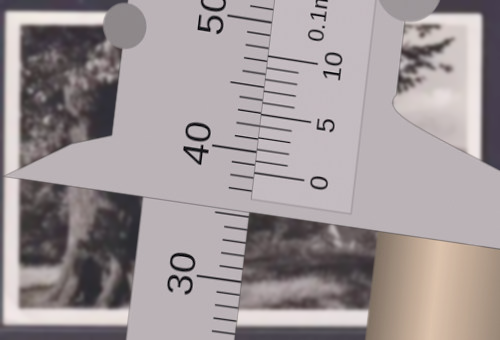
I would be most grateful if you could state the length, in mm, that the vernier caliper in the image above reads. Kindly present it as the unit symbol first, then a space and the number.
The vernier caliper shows mm 38.4
